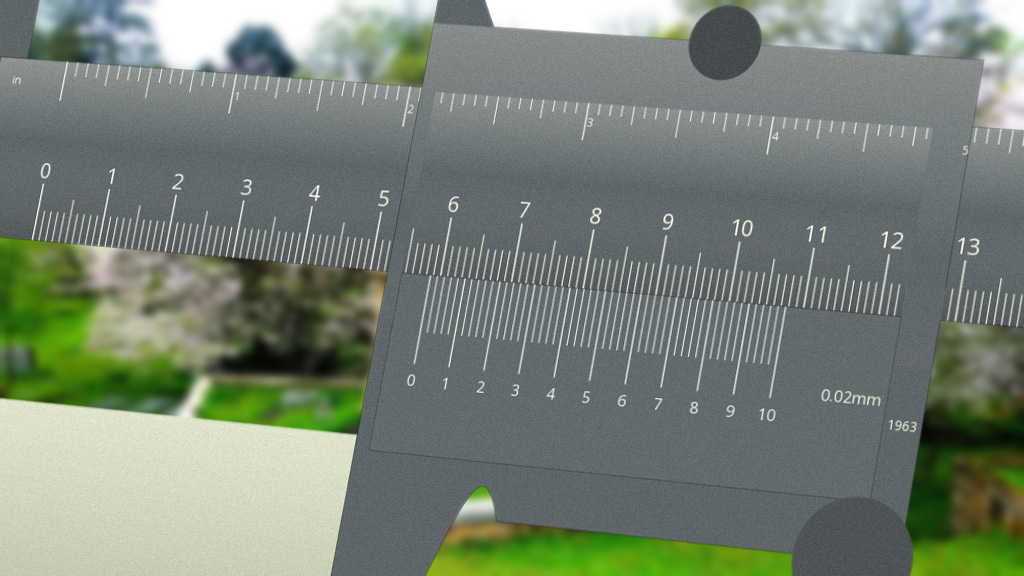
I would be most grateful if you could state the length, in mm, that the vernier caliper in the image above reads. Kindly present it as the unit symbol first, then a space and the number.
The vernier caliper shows mm 58.6
